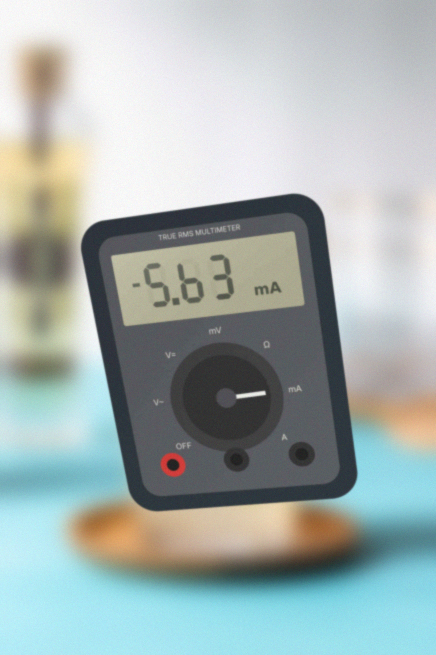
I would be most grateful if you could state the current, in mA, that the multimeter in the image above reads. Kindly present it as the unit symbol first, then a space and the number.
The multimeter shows mA -5.63
